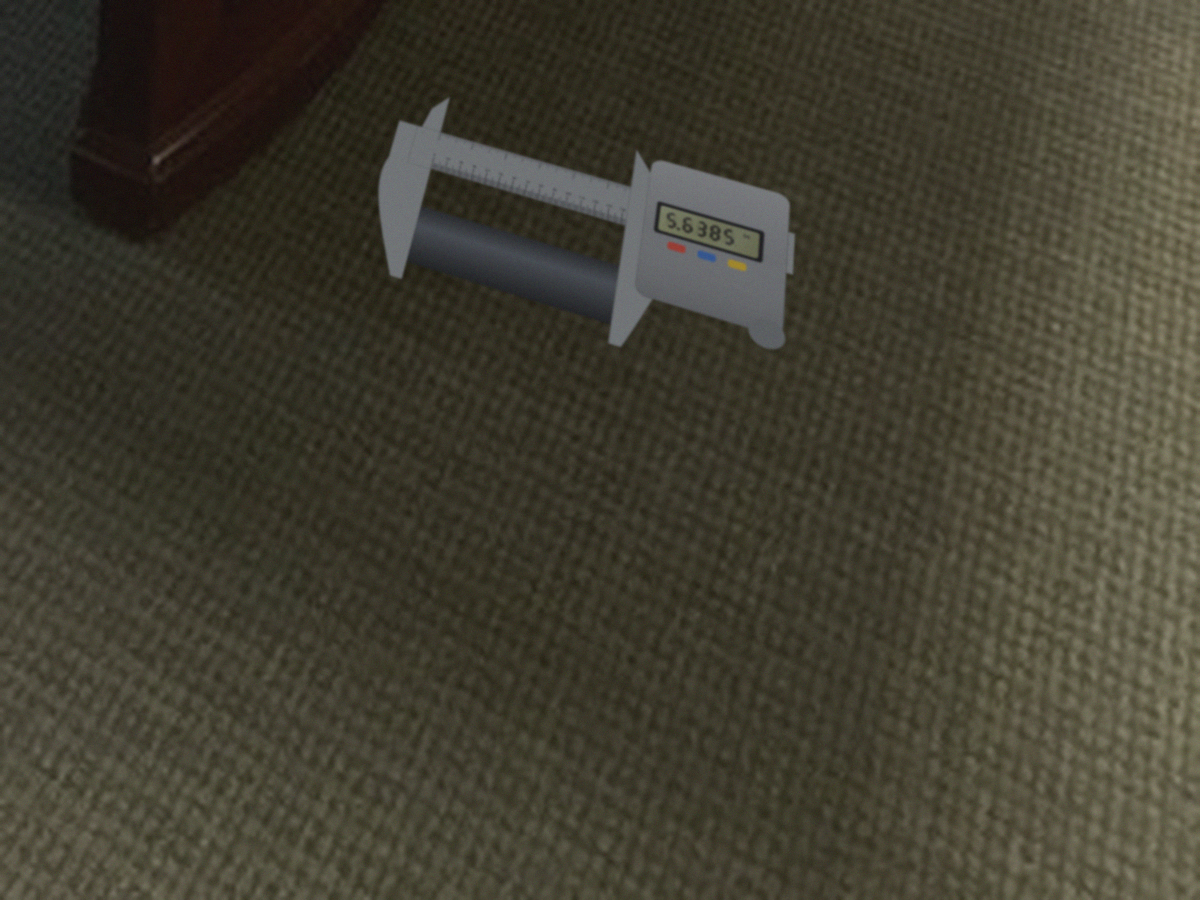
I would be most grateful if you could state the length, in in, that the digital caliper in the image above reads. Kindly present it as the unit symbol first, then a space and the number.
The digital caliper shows in 5.6385
